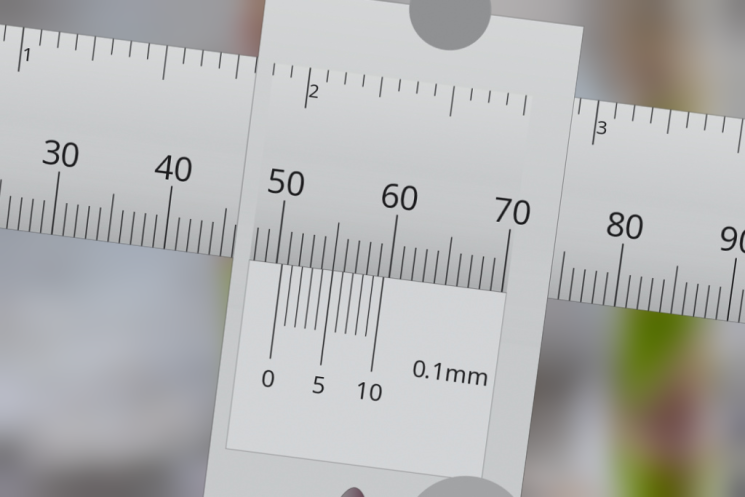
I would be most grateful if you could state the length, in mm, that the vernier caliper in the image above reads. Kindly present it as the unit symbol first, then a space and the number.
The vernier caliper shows mm 50.5
